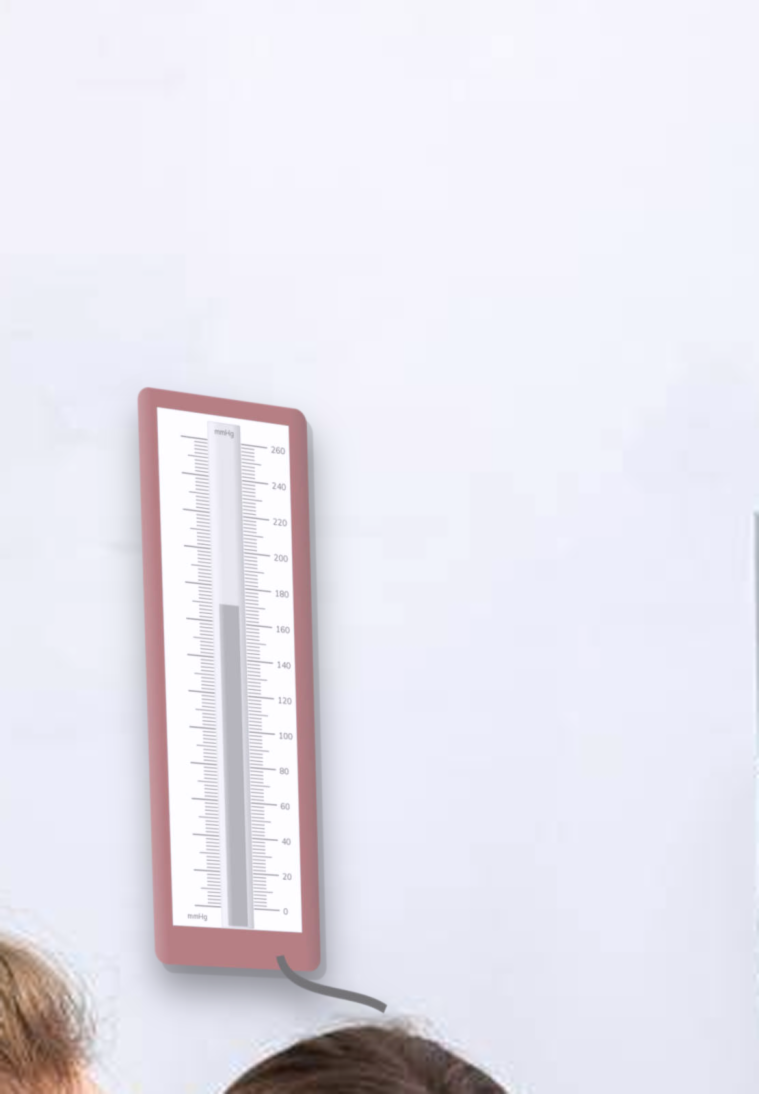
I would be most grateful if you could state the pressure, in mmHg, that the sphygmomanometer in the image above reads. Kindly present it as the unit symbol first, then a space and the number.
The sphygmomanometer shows mmHg 170
